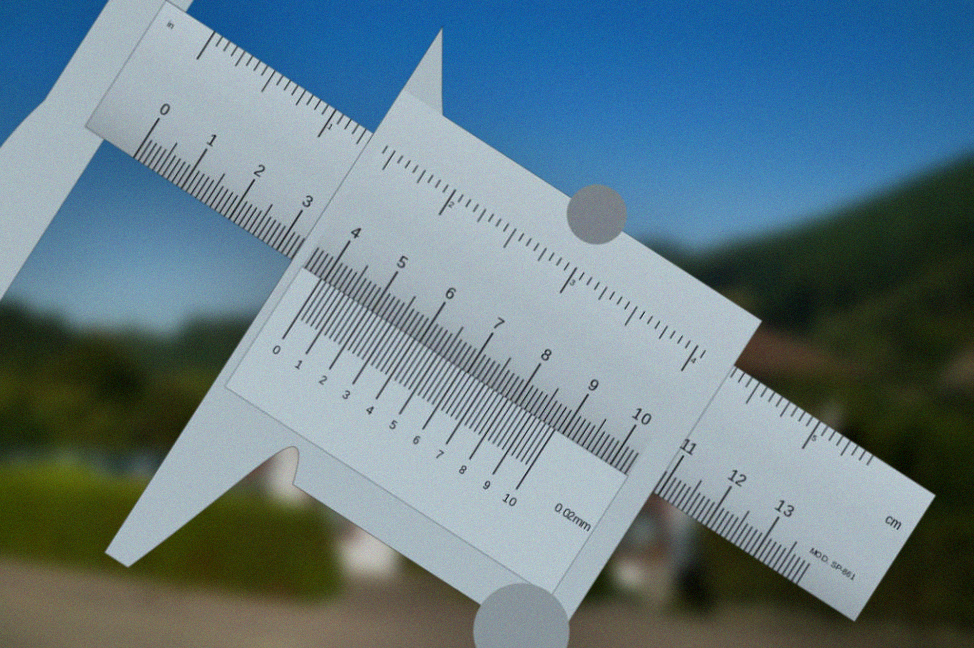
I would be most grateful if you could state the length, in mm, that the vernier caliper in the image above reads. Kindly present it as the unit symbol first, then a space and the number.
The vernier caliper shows mm 39.4
